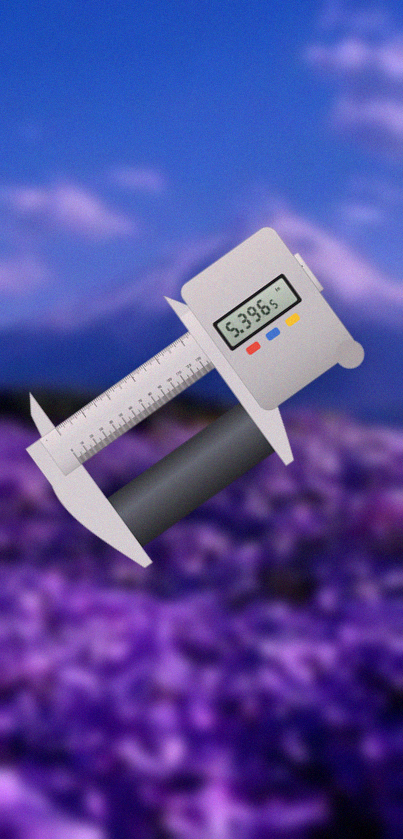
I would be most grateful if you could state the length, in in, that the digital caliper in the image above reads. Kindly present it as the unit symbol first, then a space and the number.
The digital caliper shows in 5.3965
